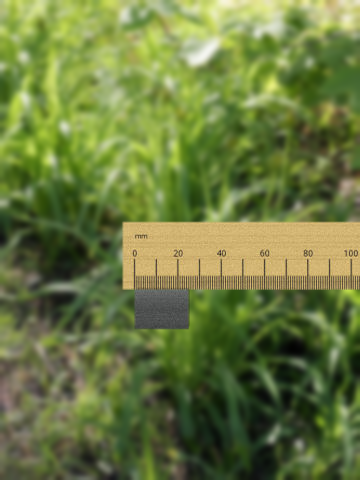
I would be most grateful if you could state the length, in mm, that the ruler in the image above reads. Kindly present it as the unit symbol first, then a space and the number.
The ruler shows mm 25
